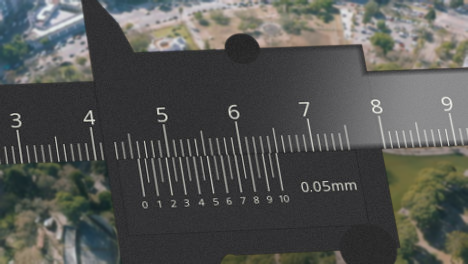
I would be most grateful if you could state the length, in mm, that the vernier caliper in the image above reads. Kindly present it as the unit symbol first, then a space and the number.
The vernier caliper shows mm 45.8
